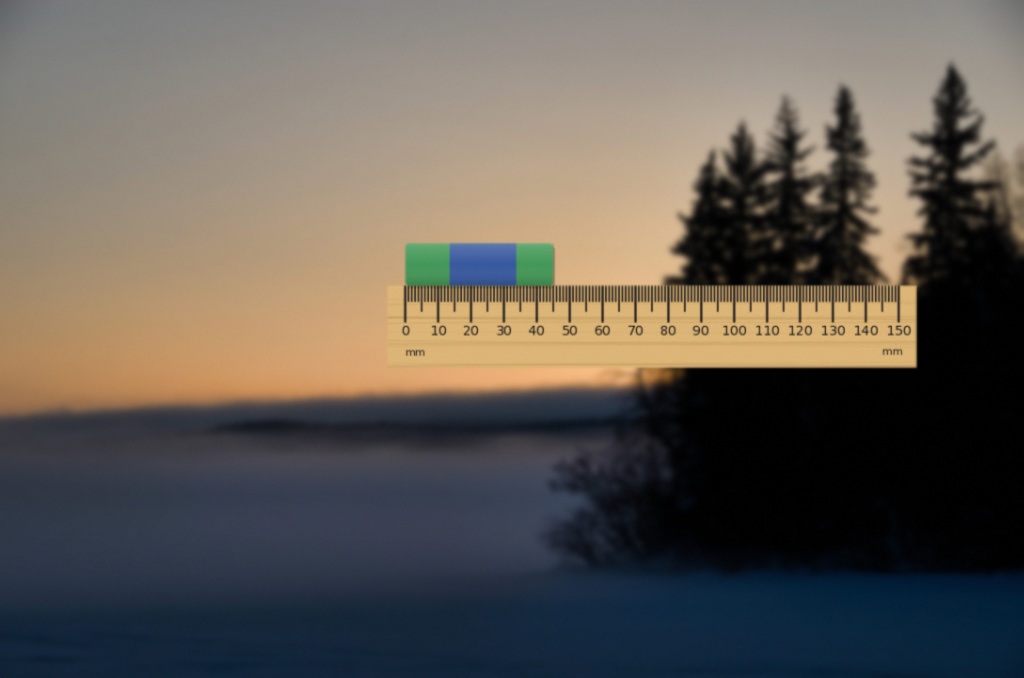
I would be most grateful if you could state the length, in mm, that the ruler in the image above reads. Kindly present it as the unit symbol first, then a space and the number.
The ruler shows mm 45
